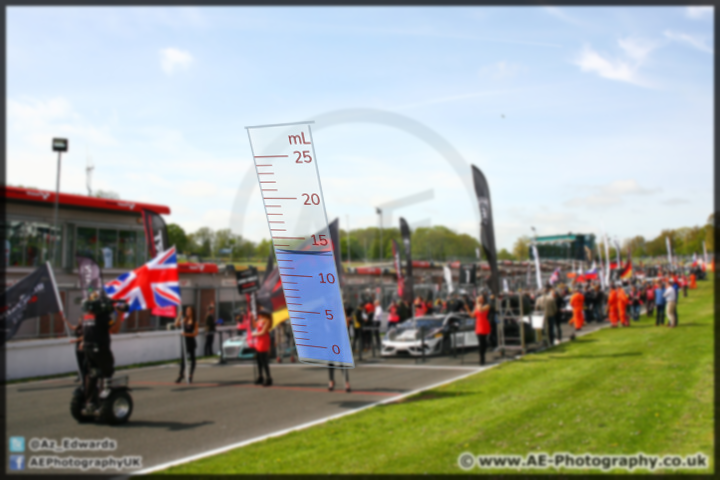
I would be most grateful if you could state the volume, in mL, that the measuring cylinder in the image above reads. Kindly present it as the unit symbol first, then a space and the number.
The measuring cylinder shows mL 13
